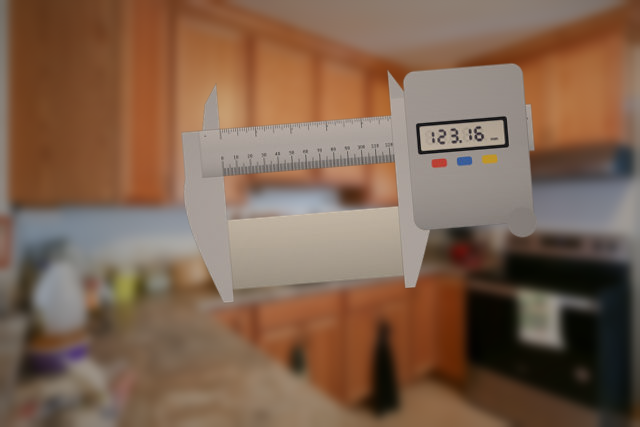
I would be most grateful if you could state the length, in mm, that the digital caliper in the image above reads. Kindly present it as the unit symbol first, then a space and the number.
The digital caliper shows mm 123.16
